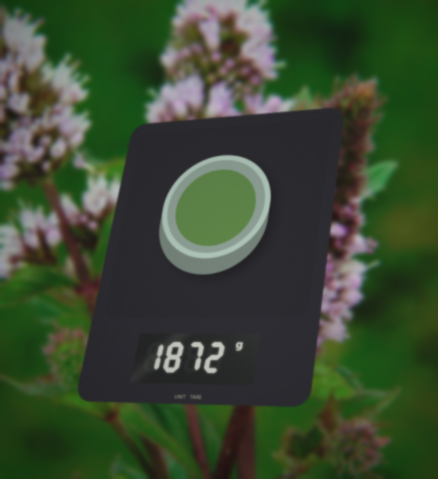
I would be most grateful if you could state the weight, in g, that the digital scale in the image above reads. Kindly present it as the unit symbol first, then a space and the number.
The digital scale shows g 1872
